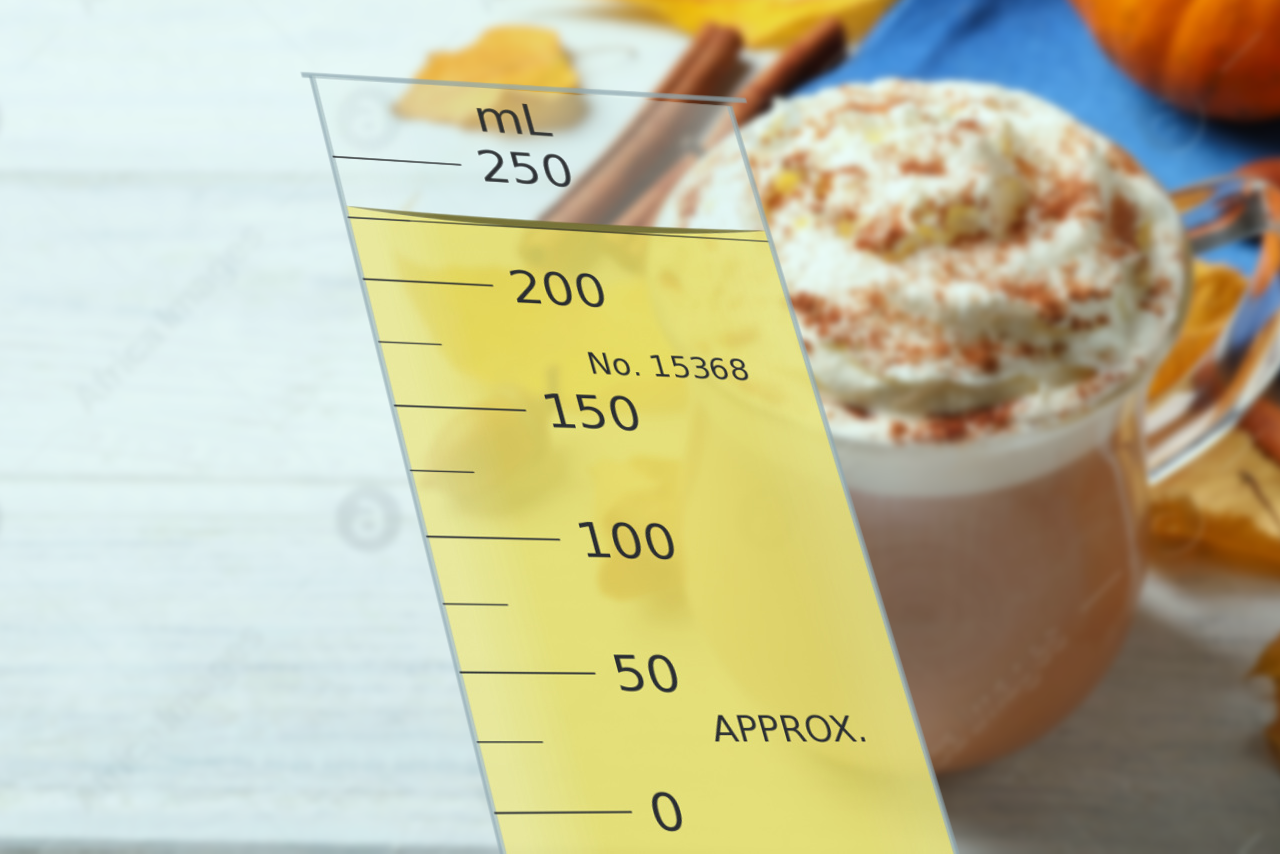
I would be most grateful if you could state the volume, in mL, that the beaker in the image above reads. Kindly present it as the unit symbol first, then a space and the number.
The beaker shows mL 225
